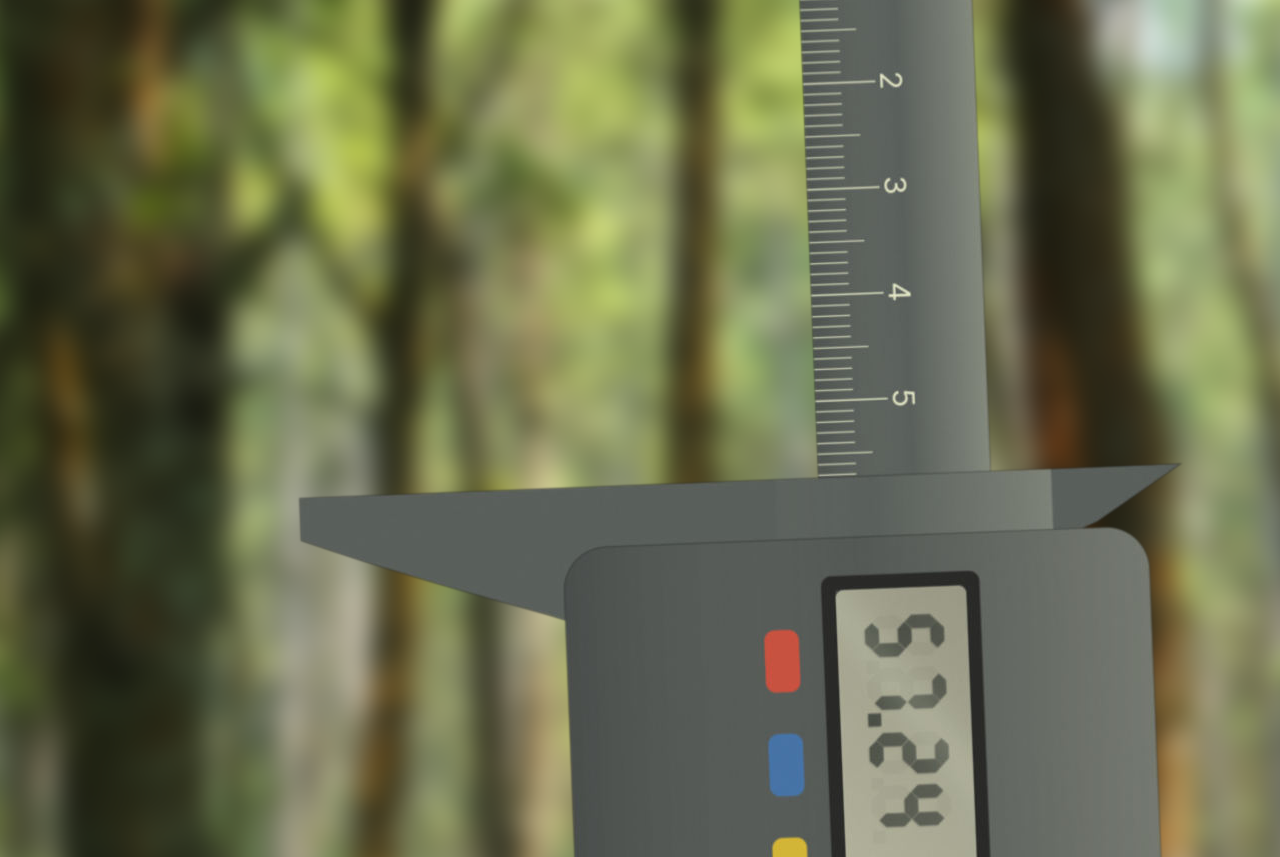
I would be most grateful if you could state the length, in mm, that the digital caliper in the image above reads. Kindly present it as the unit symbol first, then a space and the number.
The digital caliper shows mm 57.24
